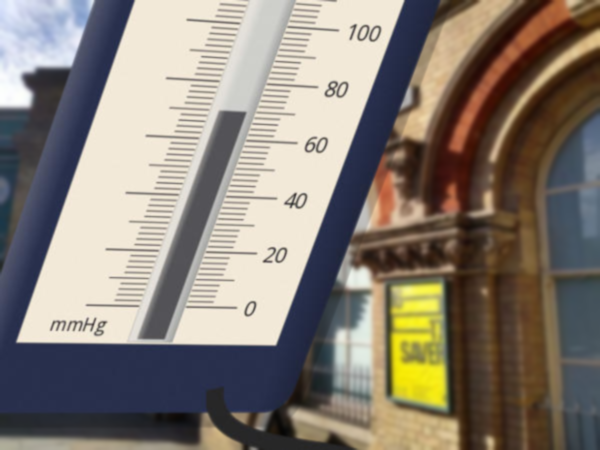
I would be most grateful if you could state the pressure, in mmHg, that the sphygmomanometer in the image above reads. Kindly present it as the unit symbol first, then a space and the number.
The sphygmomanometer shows mmHg 70
